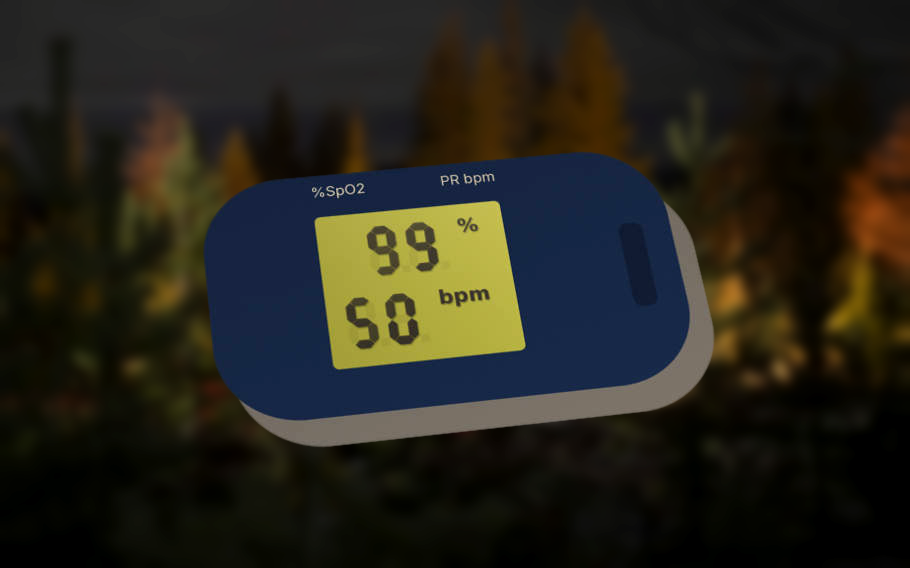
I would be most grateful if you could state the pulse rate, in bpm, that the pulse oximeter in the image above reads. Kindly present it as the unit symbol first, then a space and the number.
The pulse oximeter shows bpm 50
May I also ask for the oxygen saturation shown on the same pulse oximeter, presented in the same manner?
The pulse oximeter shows % 99
